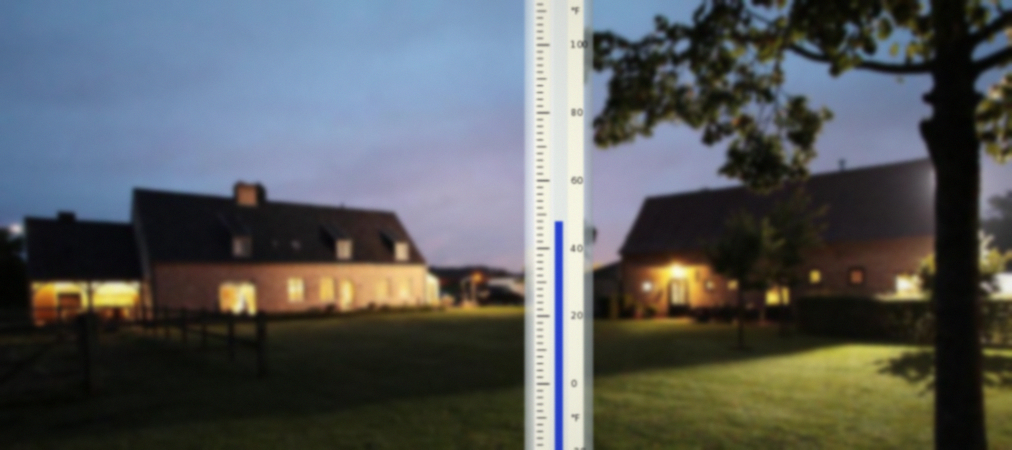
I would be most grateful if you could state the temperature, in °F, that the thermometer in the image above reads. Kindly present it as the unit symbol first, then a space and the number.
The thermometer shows °F 48
